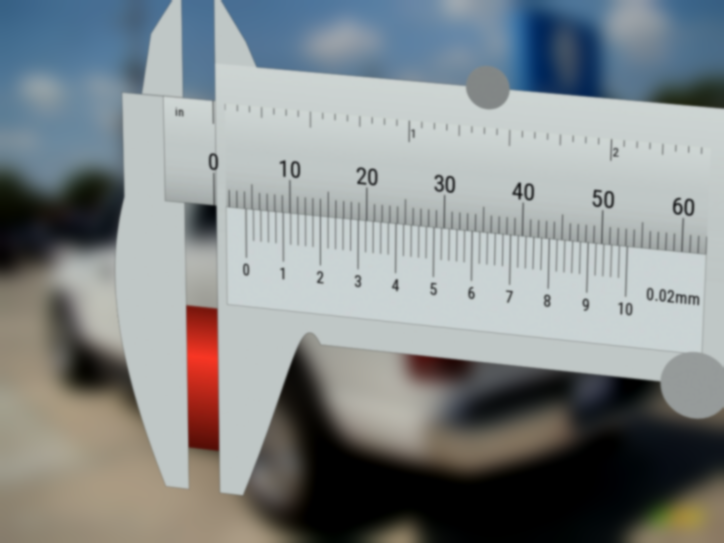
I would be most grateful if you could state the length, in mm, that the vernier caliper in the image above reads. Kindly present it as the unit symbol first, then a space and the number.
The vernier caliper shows mm 4.2
